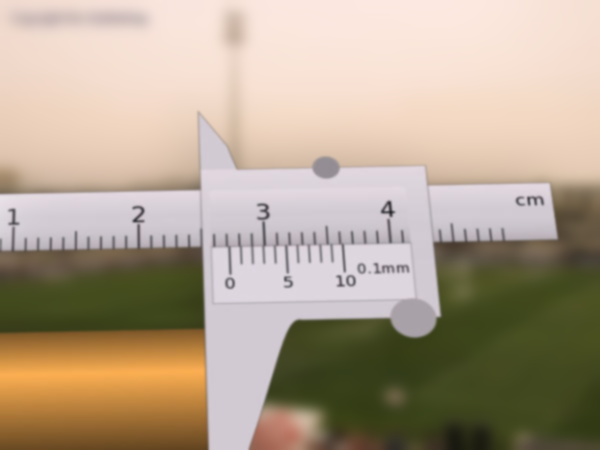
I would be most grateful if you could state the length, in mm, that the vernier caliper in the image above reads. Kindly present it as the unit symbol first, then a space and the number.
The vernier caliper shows mm 27.2
